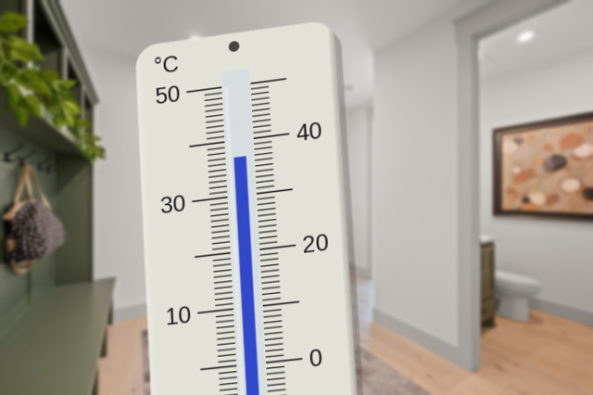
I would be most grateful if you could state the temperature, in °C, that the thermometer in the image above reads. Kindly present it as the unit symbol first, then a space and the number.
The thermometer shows °C 37
